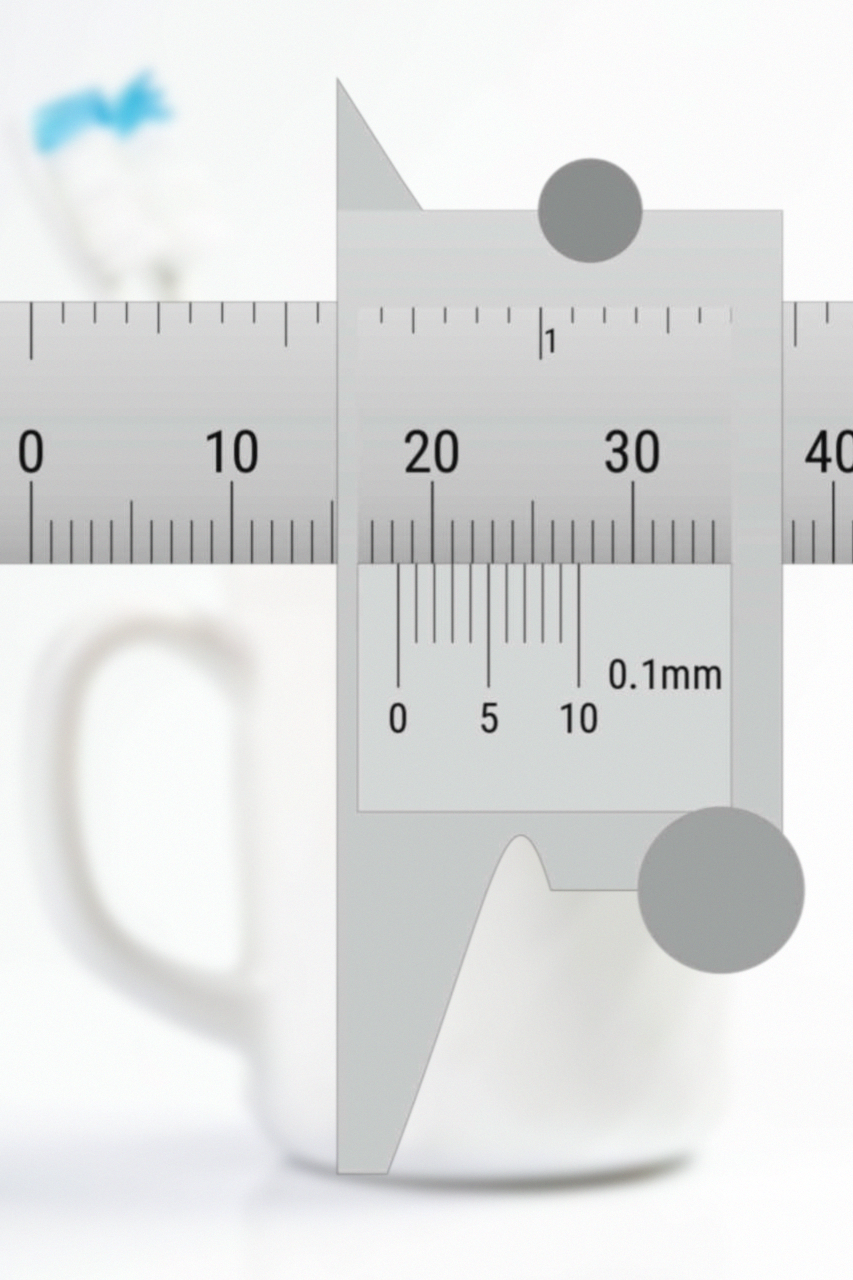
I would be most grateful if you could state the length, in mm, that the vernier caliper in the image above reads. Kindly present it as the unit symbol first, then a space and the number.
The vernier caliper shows mm 18.3
